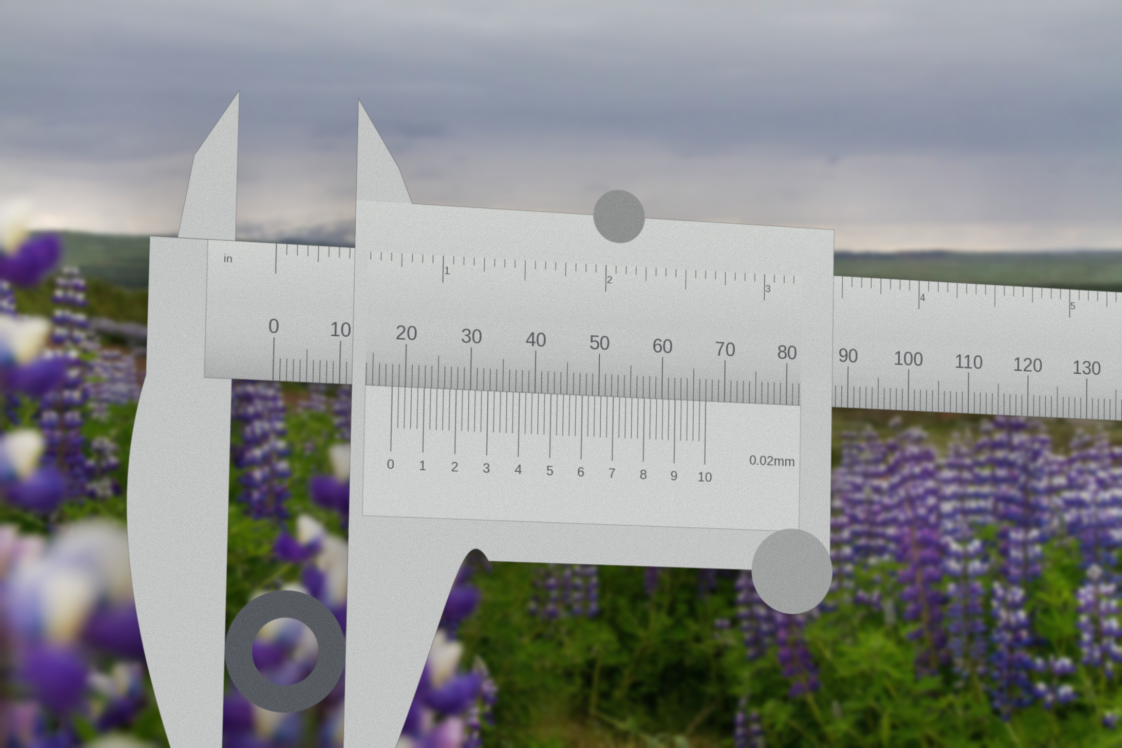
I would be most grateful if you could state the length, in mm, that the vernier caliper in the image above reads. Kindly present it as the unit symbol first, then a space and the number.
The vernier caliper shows mm 18.0
